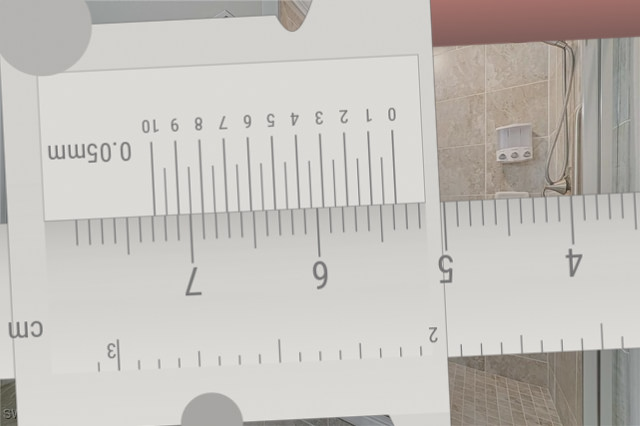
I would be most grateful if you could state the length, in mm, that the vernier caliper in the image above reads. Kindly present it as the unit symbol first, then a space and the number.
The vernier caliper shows mm 53.8
